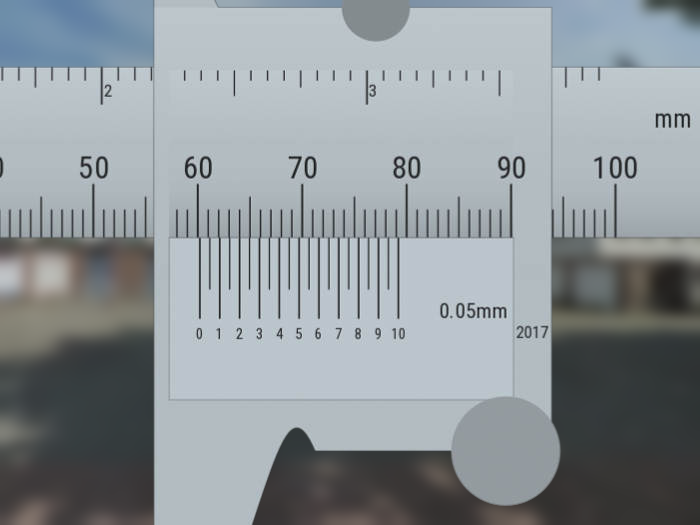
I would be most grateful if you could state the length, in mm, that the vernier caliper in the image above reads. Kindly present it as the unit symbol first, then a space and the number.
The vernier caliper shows mm 60.2
